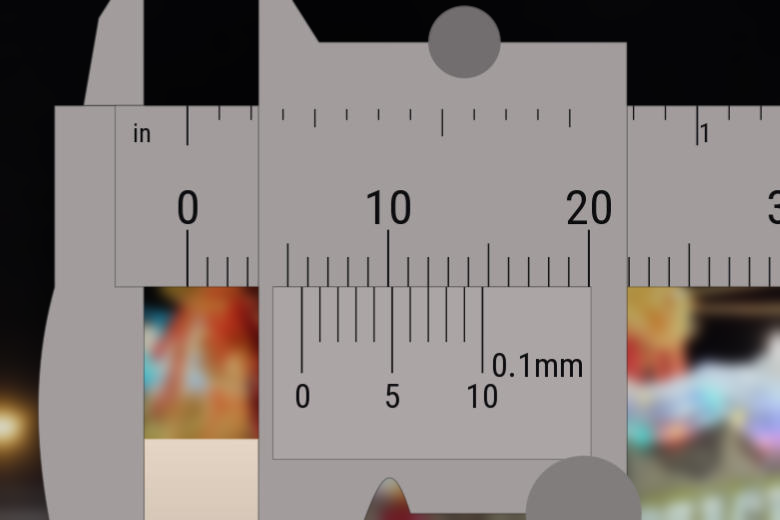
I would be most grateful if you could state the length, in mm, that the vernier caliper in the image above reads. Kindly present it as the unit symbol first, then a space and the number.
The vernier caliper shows mm 5.7
